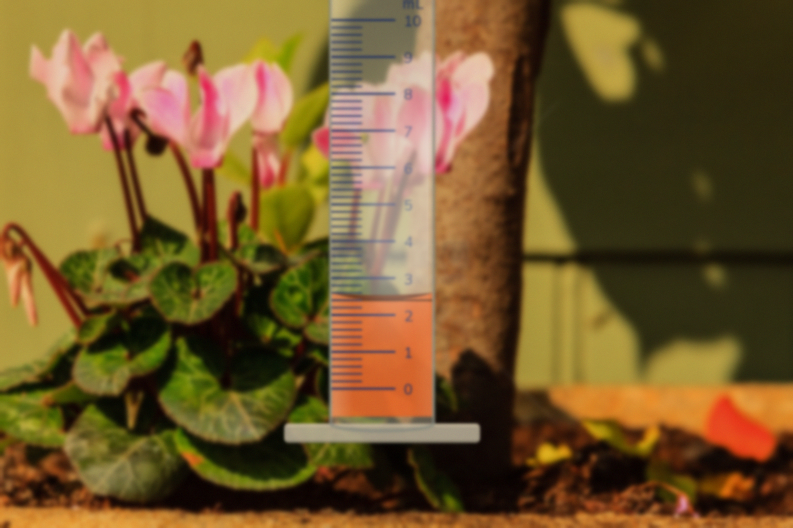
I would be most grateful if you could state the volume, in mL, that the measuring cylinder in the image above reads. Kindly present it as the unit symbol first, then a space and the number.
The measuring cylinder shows mL 2.4
